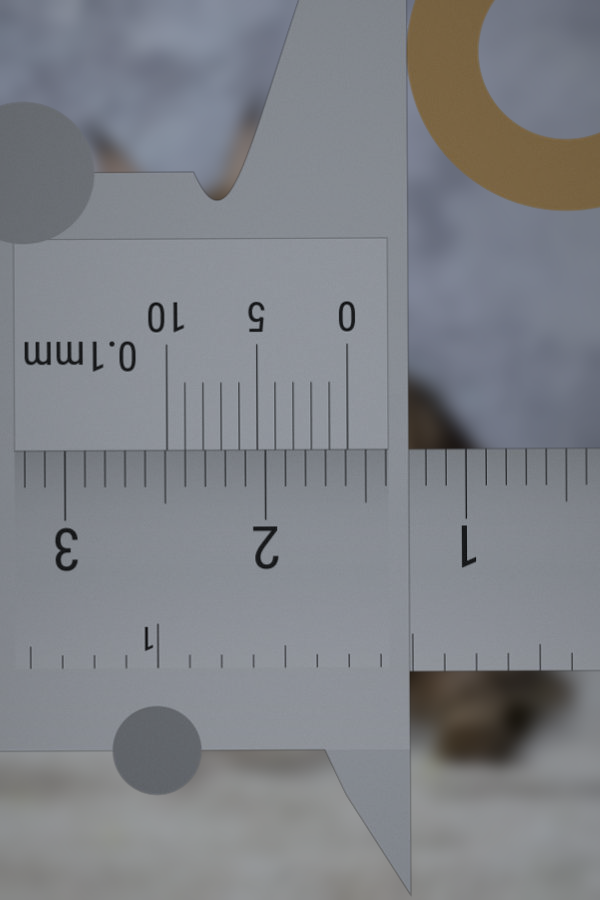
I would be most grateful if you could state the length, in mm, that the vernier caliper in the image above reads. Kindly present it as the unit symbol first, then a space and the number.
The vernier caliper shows mm 15.9
